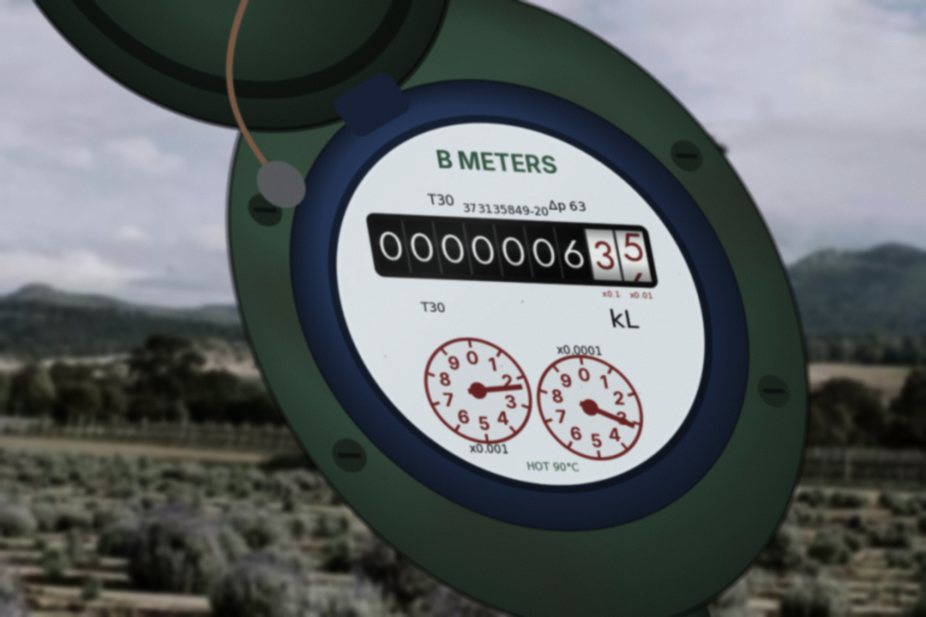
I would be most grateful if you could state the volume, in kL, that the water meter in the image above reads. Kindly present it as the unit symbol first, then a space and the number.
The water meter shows kL 6.3523
